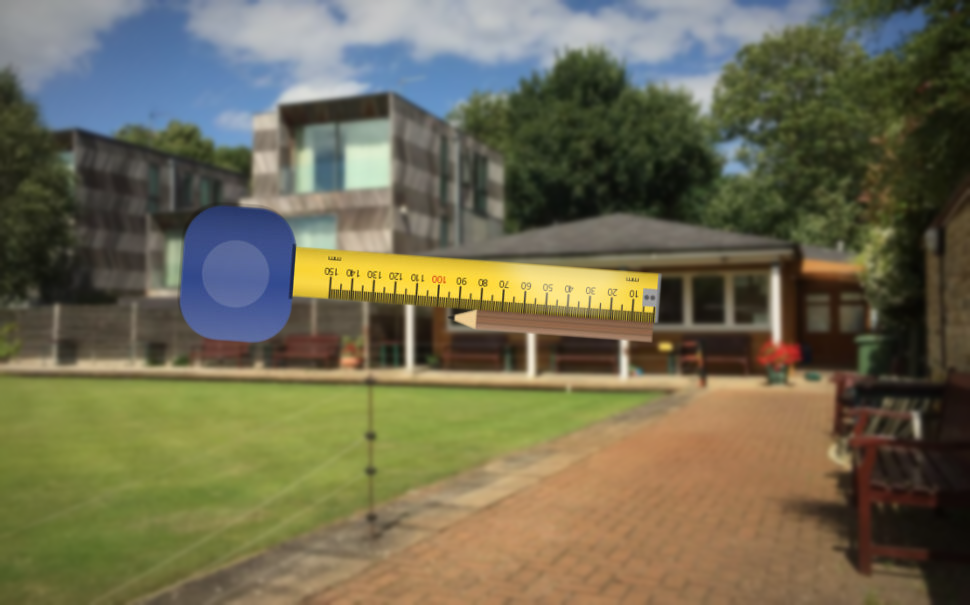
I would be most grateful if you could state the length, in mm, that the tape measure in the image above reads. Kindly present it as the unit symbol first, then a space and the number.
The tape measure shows mm 95
